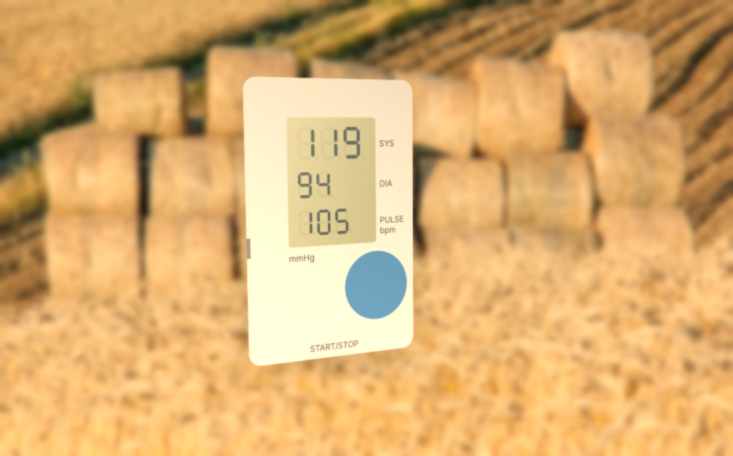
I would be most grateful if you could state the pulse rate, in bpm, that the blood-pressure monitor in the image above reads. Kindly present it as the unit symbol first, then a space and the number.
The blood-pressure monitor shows bpm 105
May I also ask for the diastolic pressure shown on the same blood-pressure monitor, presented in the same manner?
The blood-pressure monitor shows mmHg 94
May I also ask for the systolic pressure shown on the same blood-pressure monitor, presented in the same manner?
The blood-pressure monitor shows mmHg 119
